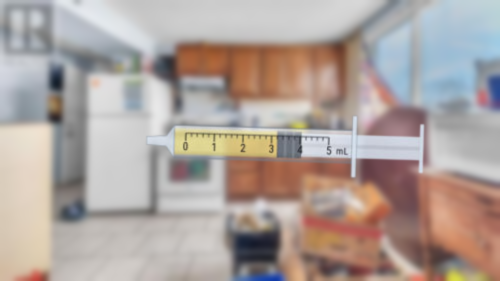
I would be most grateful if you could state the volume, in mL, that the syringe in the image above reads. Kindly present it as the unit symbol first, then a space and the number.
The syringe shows mL 3.2
